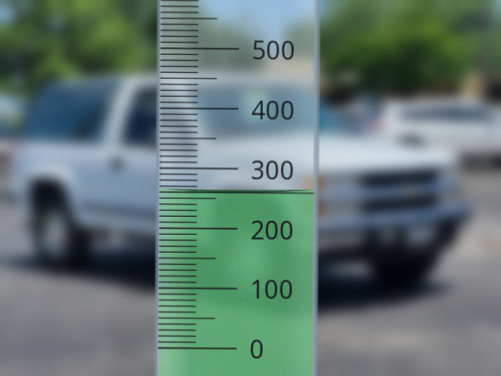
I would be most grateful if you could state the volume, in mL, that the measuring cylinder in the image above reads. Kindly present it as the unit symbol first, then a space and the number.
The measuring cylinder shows mL 260
